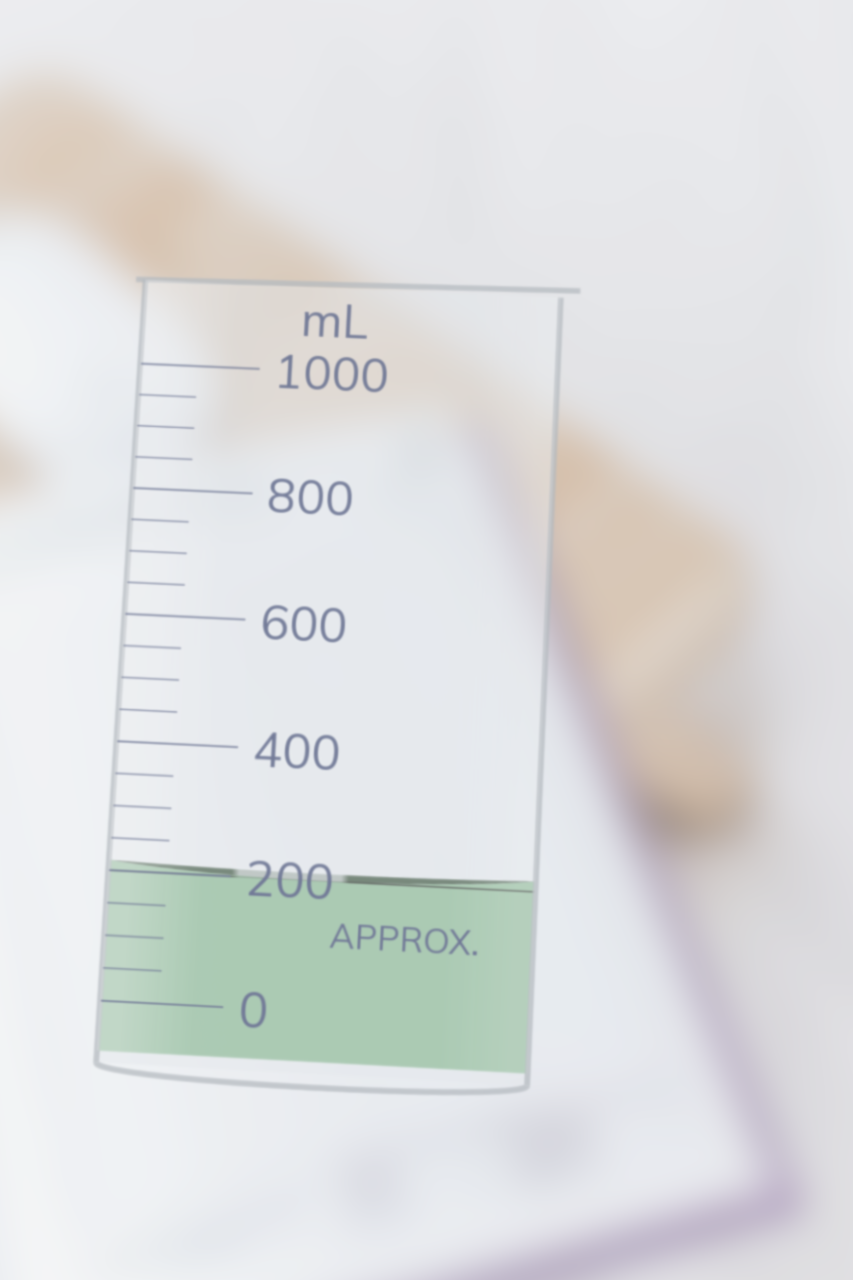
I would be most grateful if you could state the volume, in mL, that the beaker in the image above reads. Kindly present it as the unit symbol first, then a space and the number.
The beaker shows mL 200
